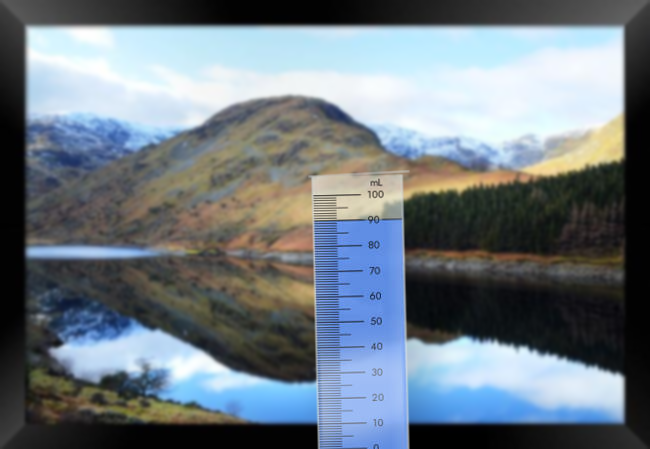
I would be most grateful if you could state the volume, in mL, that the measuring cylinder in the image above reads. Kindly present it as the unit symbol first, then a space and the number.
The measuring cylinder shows mL 90
